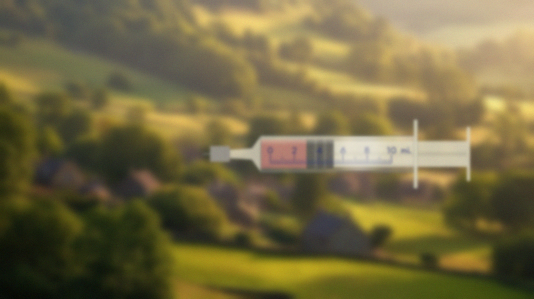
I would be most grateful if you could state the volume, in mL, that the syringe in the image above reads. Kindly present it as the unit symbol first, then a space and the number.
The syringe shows mL 3
